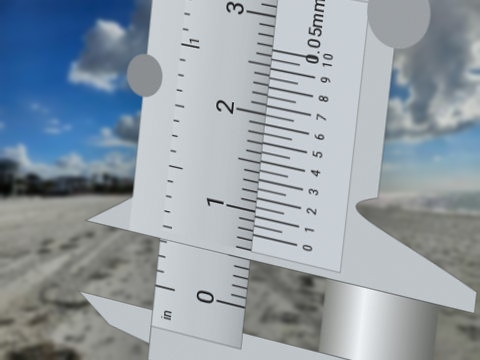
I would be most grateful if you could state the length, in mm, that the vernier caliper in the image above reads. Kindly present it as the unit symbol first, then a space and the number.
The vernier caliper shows mm 7.6
